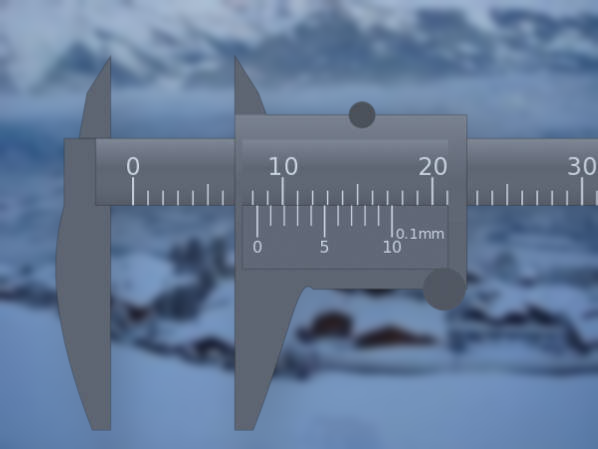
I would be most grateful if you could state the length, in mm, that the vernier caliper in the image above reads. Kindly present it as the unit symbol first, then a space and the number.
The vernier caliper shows mm 8.3
